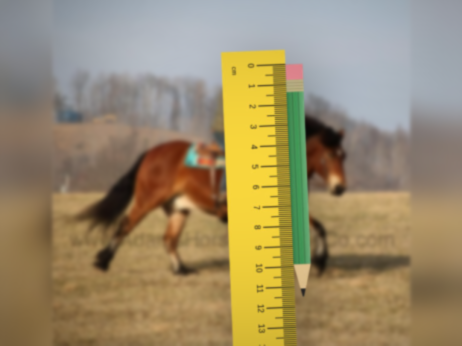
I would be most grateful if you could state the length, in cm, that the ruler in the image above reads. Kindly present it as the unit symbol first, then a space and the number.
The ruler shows cm 11.5
